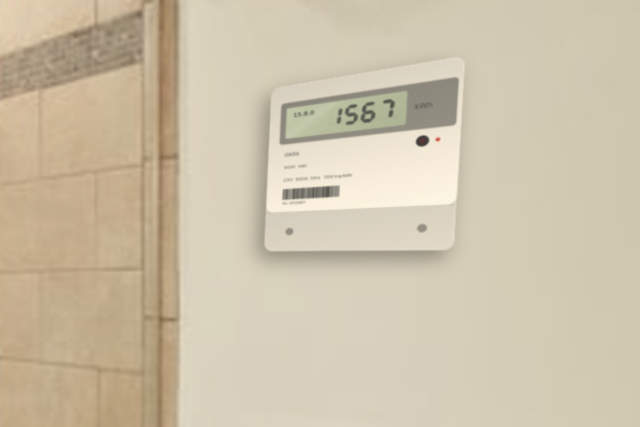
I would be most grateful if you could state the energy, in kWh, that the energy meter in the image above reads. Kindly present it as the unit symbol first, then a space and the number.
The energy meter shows kWh 1567
